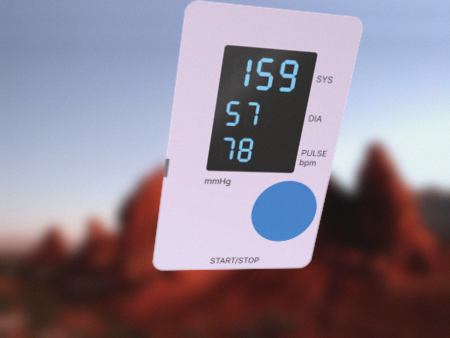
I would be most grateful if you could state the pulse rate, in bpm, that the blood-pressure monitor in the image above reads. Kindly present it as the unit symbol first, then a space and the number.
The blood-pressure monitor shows bpm 78
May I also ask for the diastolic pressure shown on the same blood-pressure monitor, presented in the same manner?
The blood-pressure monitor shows mmHg 57
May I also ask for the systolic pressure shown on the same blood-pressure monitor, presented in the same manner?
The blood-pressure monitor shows mmHg 159
